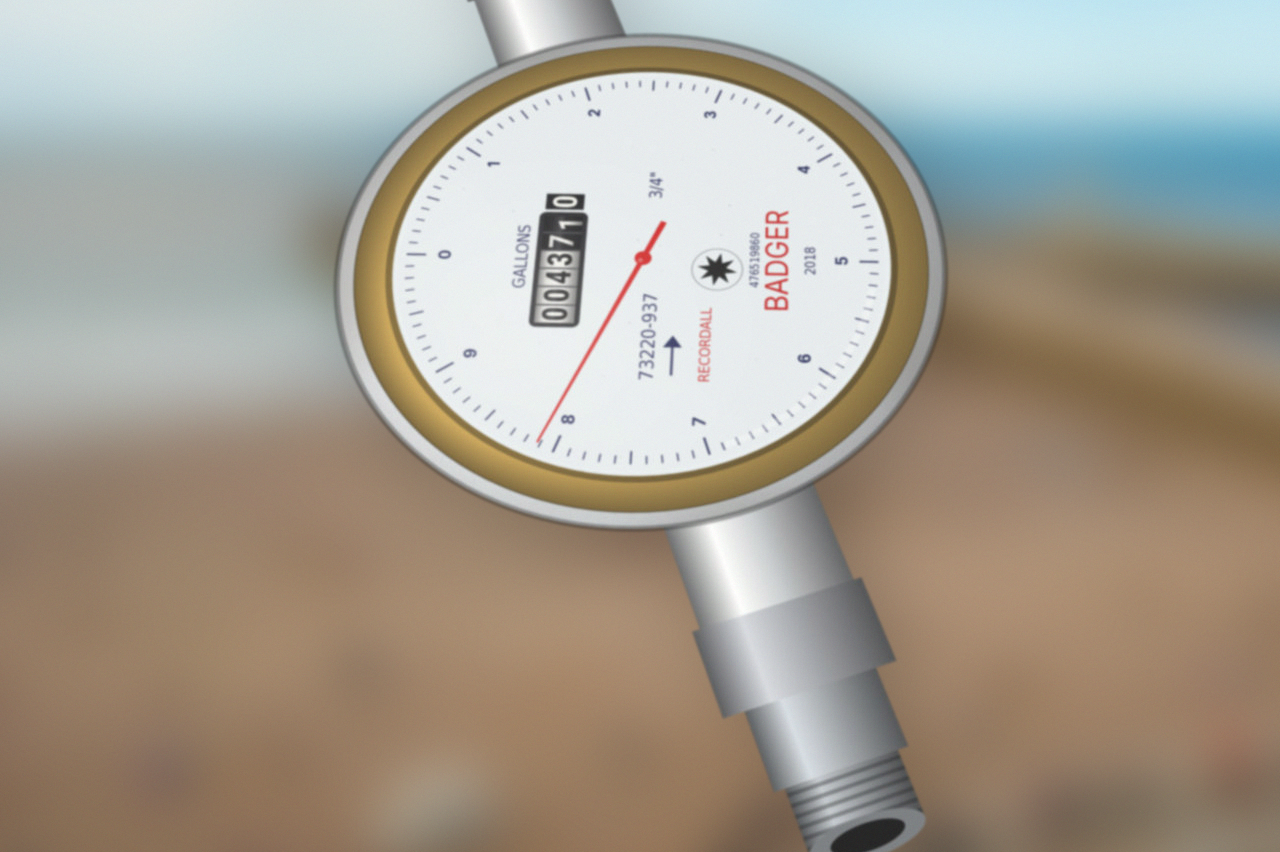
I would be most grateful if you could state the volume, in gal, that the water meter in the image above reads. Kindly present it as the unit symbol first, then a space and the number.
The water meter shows gal 43708.1
